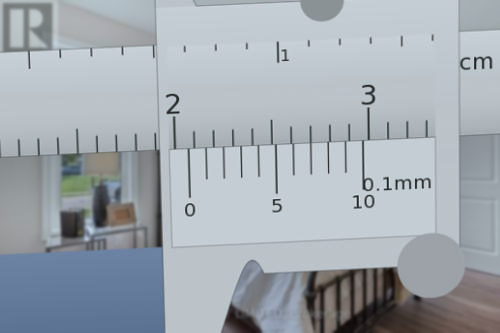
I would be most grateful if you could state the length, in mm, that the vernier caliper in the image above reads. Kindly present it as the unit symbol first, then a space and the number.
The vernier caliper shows mm 20.7
